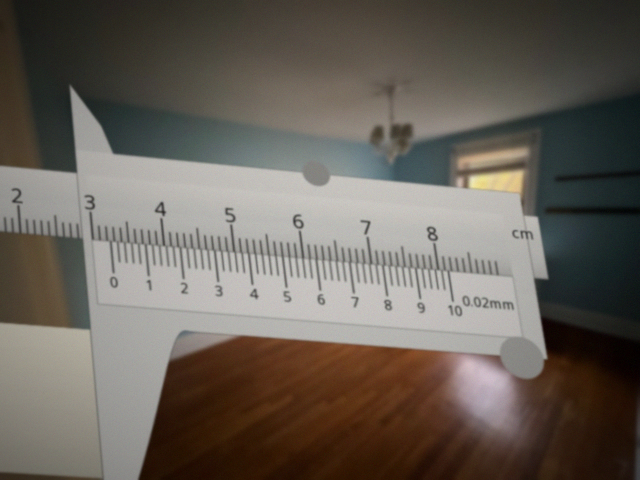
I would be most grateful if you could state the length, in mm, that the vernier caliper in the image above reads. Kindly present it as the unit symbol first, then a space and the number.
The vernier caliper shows mm 32.5
